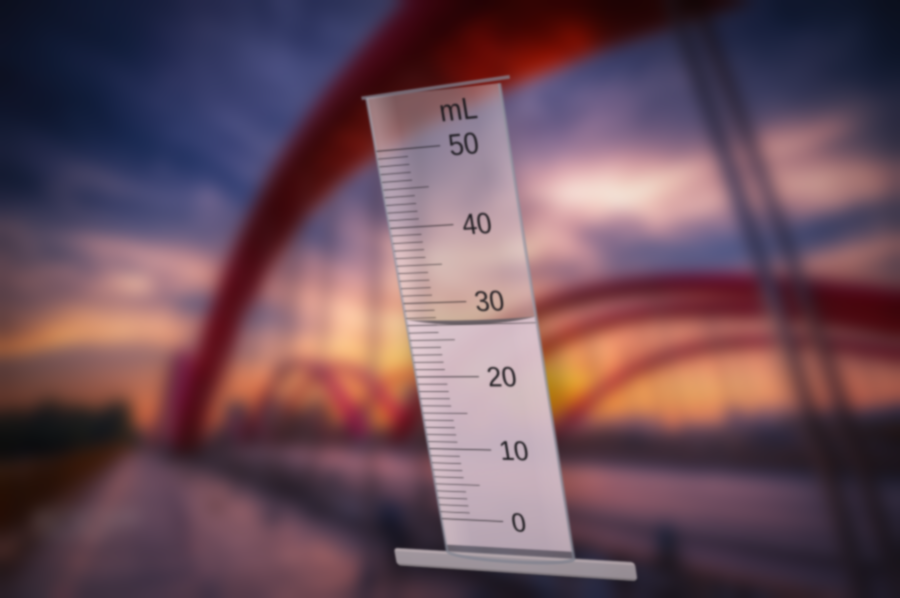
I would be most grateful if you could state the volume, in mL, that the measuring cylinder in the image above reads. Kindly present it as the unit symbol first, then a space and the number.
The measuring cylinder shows mL 27
